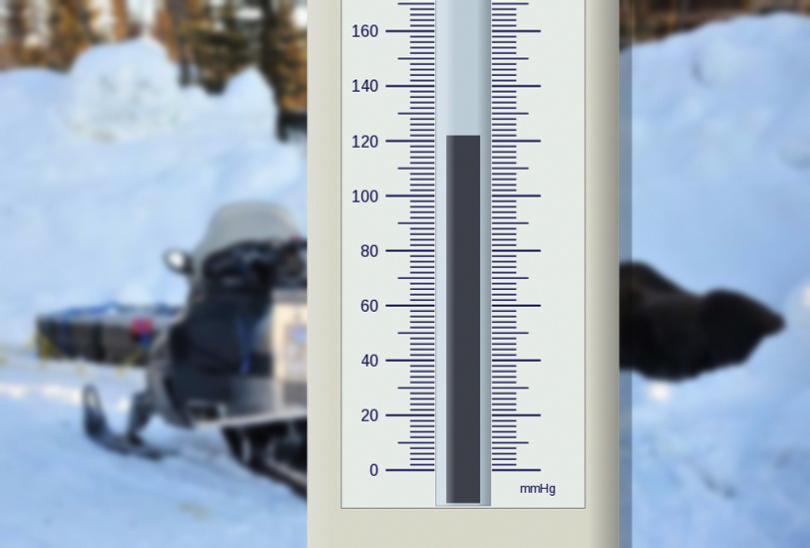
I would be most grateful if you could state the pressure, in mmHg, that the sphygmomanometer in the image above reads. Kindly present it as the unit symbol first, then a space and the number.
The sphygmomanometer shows mmHg 122
